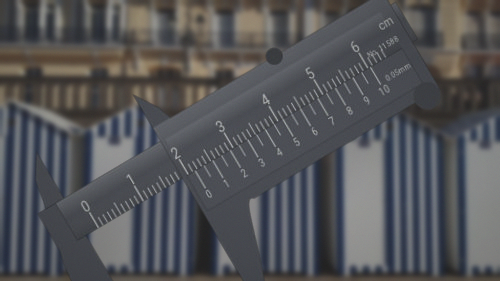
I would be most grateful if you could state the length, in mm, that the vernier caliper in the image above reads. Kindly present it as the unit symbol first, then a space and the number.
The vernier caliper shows mm 21.5
